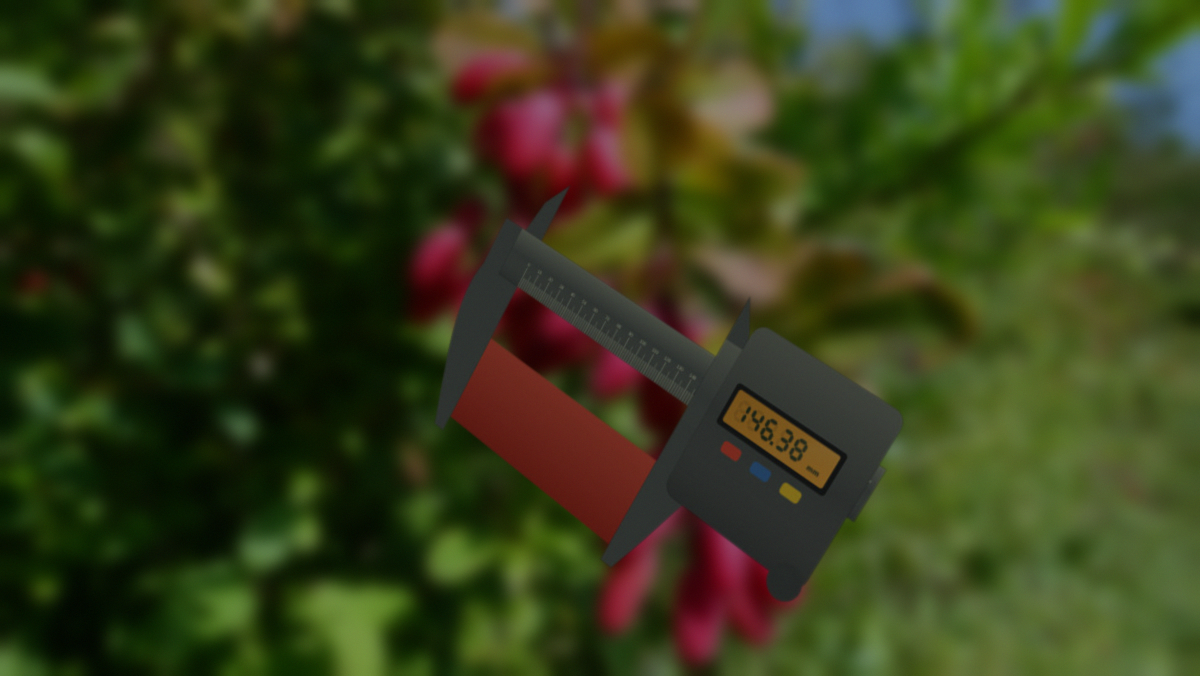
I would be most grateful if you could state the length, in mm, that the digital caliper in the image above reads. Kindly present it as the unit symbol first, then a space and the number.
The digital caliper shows mm 146.38
